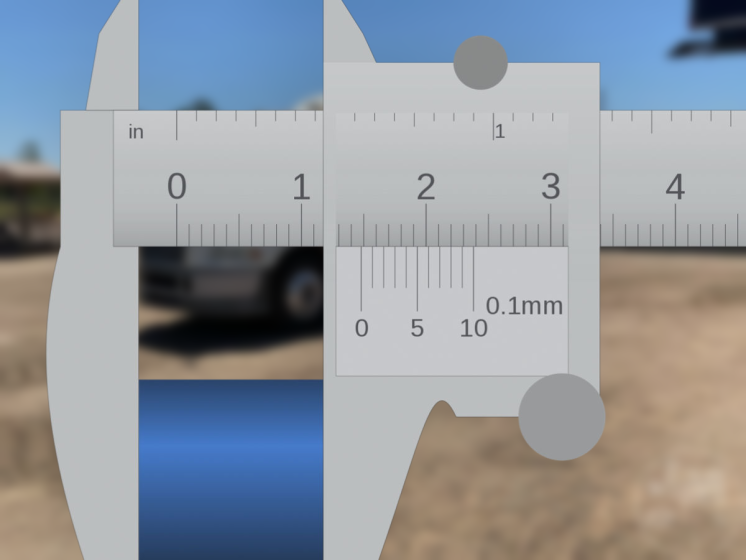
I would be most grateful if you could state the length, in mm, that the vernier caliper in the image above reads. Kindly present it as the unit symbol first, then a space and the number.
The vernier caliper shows mm 14.8
